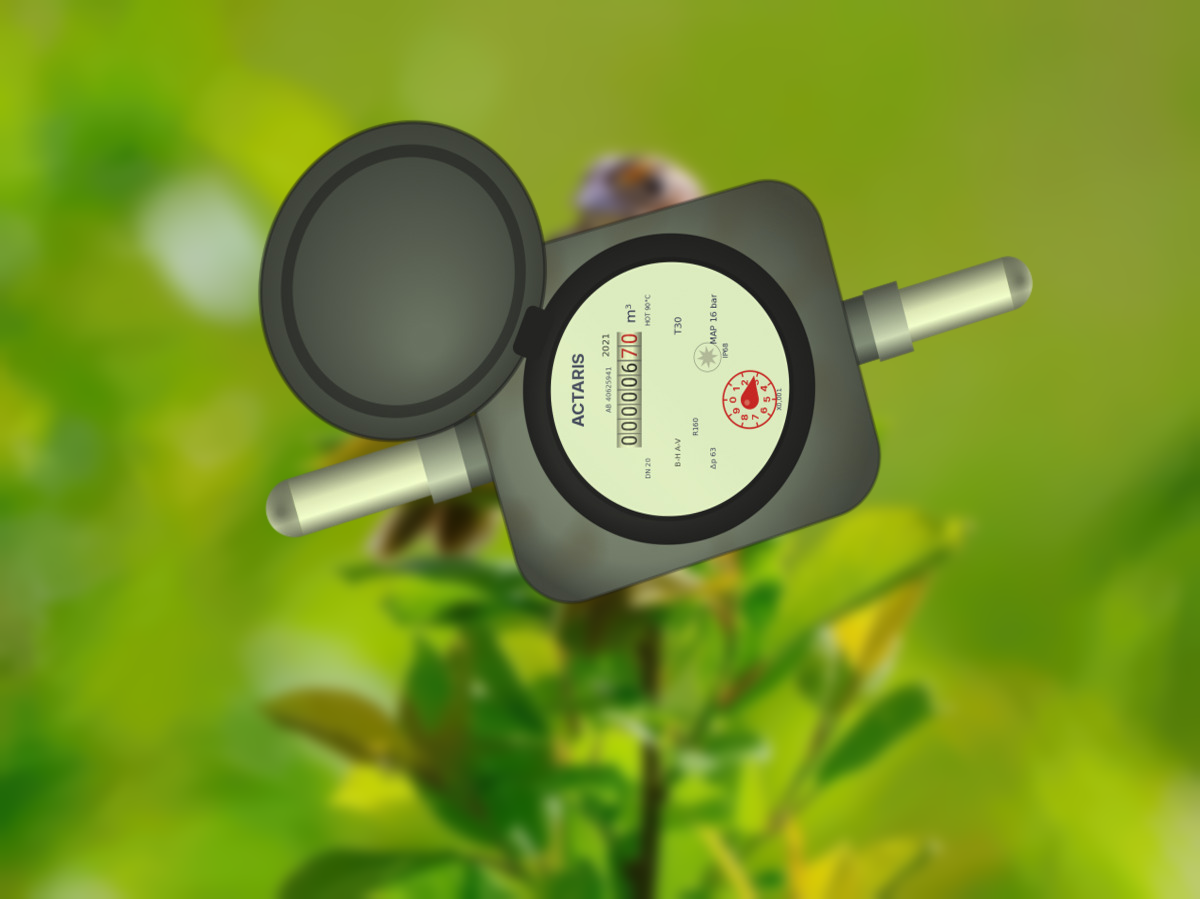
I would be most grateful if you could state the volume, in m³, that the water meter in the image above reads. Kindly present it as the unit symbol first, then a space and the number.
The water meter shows m³ 6.702
